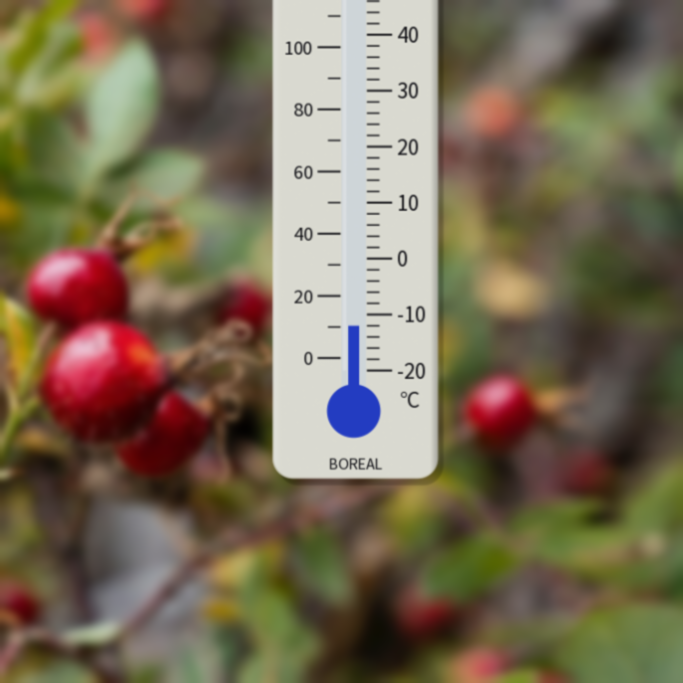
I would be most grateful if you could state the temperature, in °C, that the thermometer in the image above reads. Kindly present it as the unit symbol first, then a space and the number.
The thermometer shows °C -12
